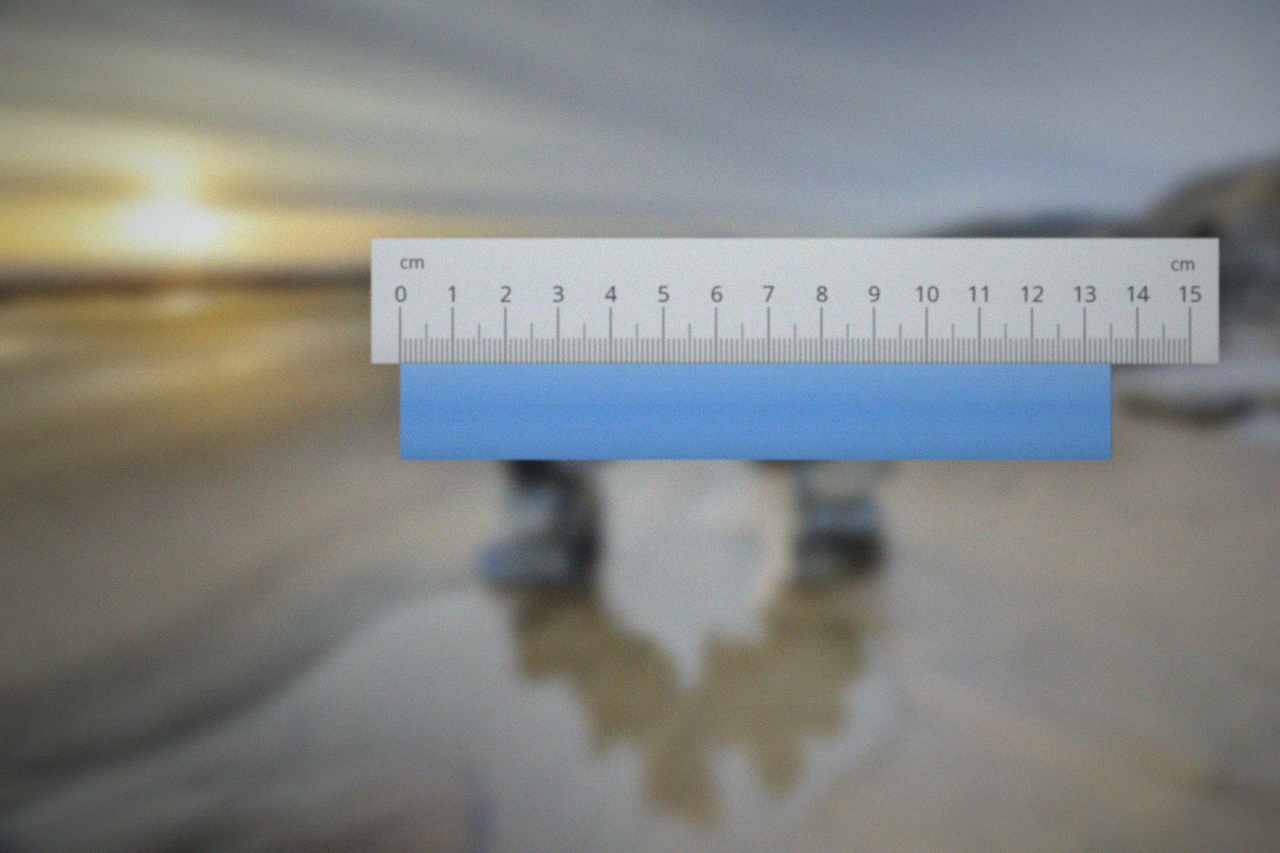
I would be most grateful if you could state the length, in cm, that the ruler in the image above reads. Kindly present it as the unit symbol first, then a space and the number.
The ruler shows cm 13.5
